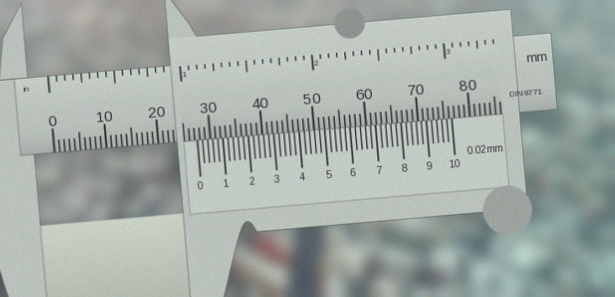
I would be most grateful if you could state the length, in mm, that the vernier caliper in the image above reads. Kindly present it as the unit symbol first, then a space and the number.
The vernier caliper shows mm 27.5
